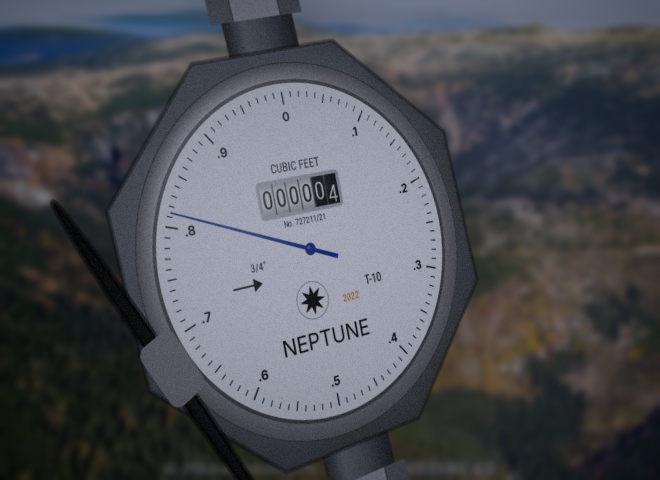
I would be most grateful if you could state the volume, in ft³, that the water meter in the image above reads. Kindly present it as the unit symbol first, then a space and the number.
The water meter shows ft³ 3.81
